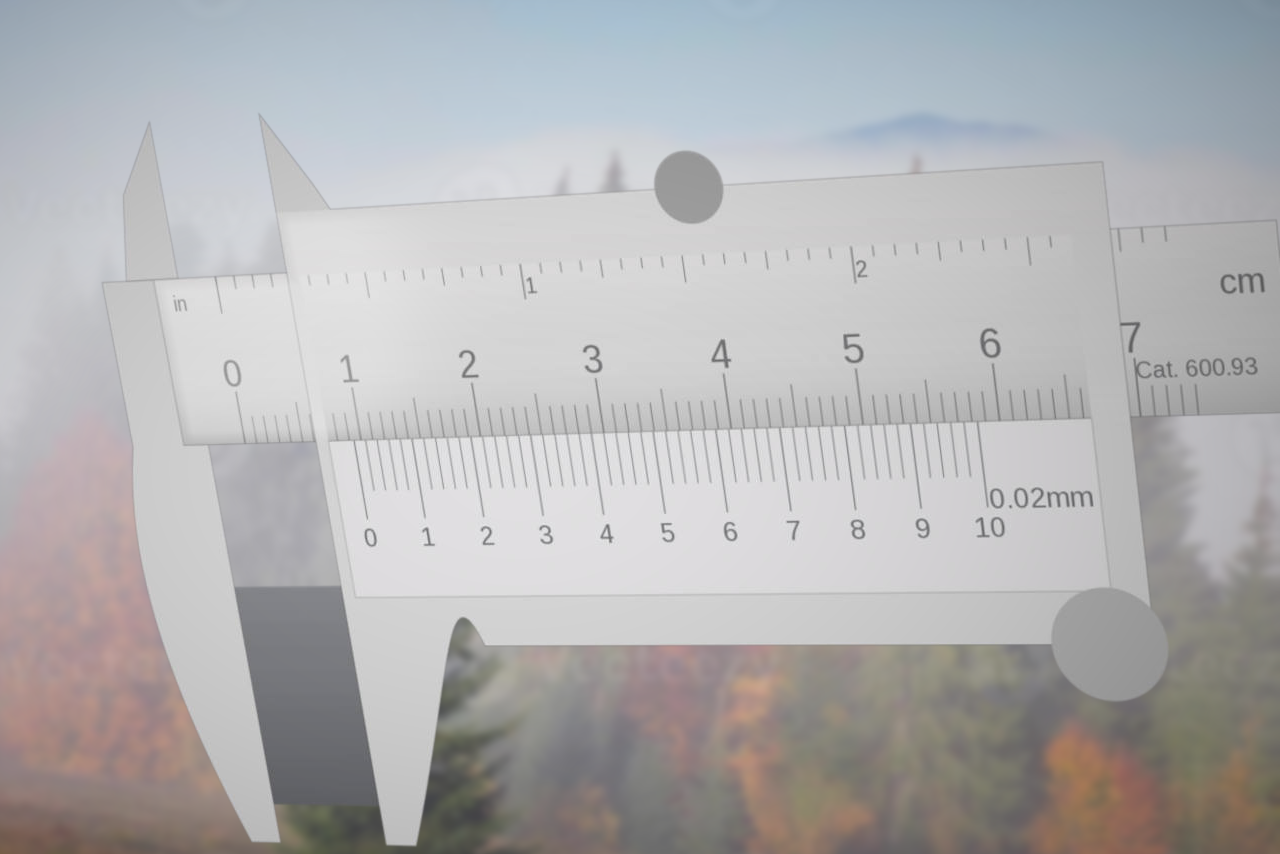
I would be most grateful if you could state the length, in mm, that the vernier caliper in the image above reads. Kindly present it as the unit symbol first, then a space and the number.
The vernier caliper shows mm 9.4
